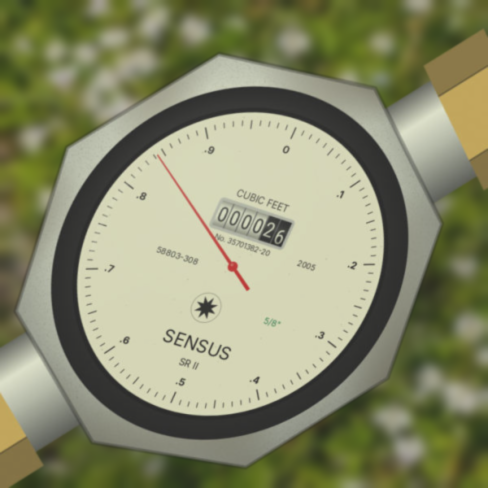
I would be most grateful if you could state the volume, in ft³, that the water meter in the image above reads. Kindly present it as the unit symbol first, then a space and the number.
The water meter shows ft³ 25.84
